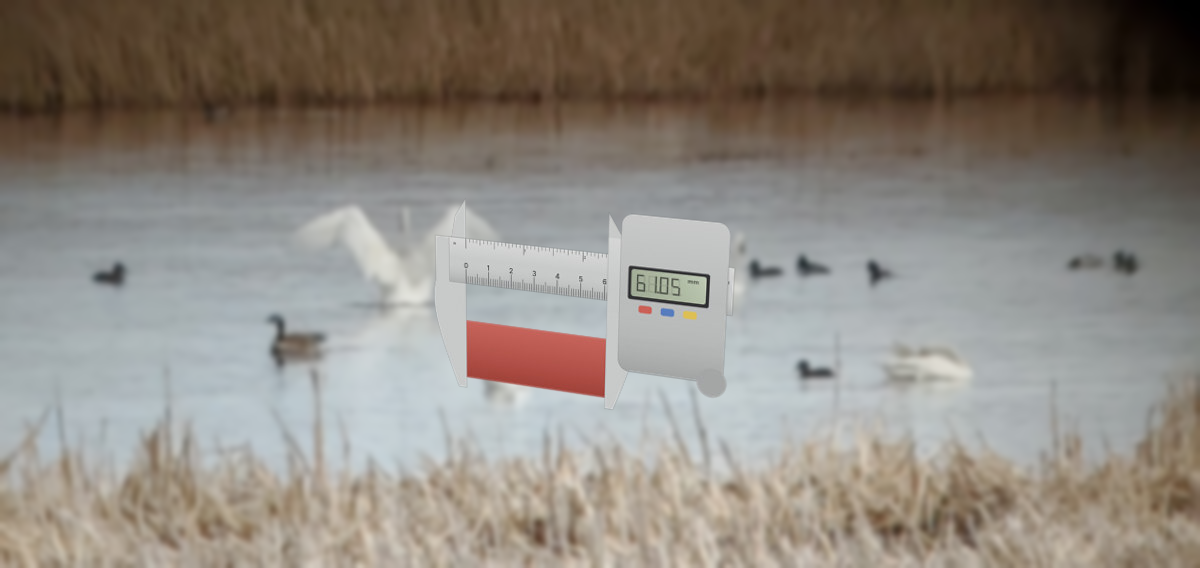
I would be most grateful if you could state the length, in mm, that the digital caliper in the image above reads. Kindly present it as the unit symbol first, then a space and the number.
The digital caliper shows mm 61.05
